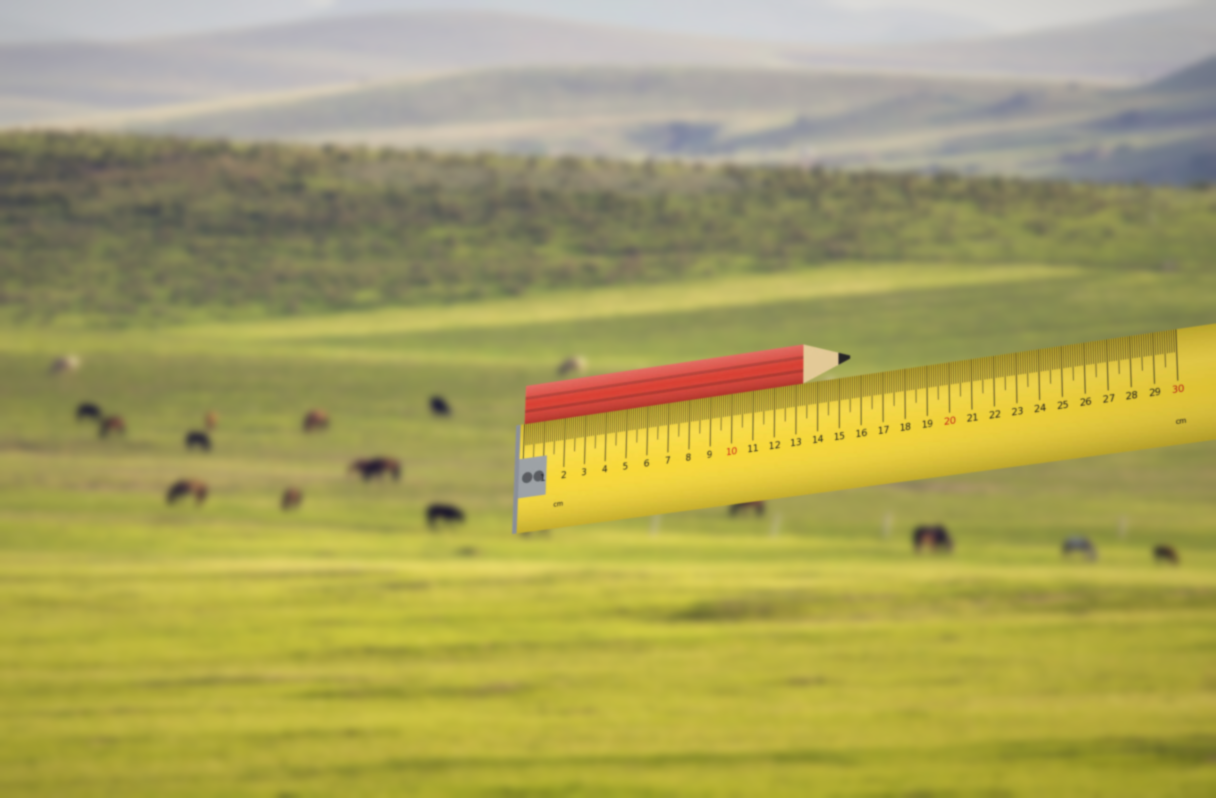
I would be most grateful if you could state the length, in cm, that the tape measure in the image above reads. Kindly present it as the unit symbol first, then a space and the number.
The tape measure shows cm 15.5
